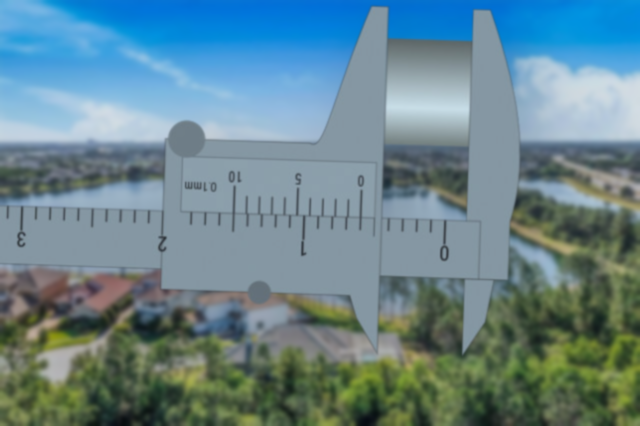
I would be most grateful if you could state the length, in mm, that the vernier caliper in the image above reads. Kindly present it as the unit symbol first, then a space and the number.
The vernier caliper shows mm 6.0
